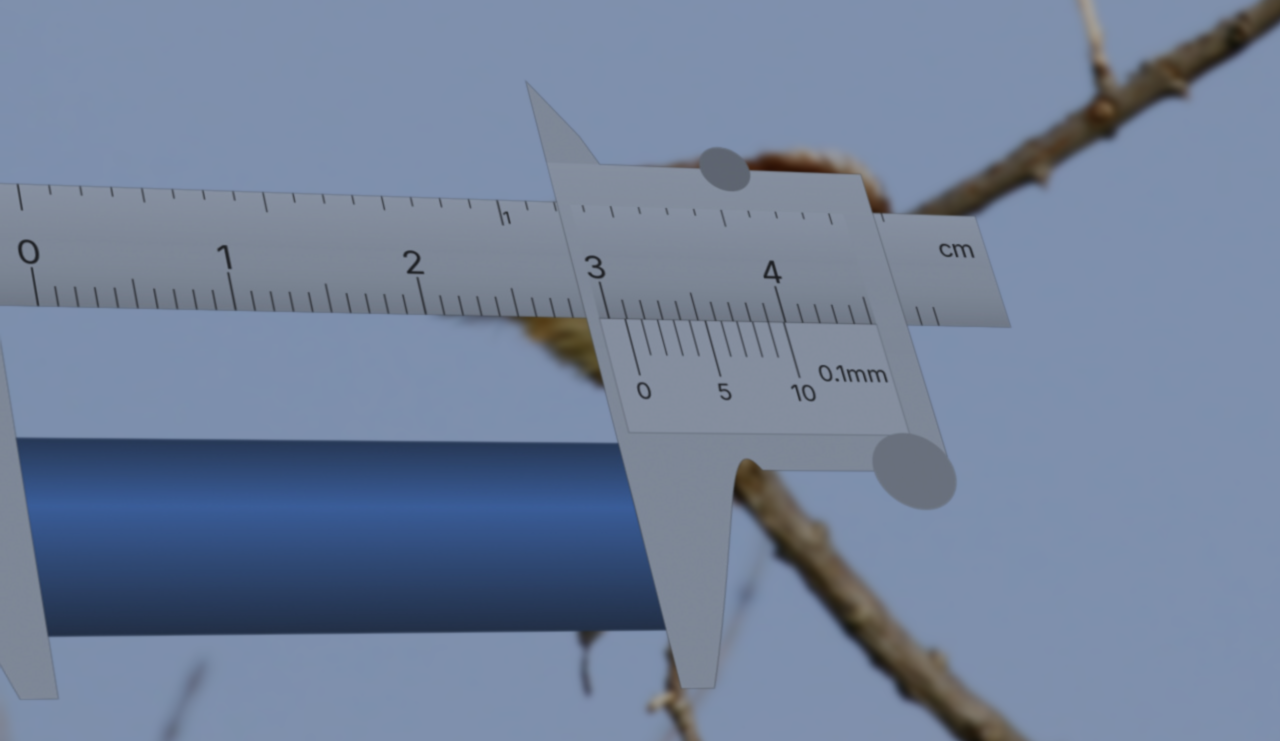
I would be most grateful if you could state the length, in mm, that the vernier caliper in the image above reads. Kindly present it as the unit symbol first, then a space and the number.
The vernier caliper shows mm 30.9
